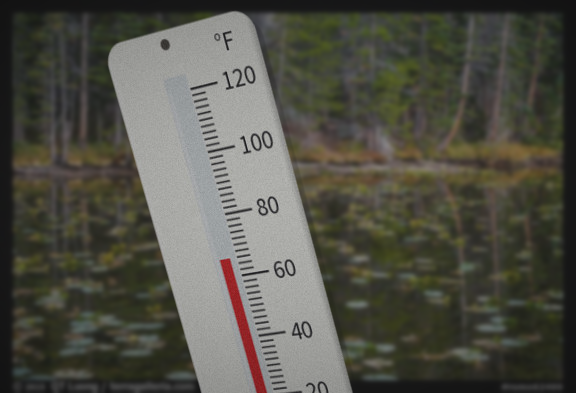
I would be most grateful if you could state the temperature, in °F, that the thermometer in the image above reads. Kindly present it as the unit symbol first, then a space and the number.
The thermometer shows °F 66
